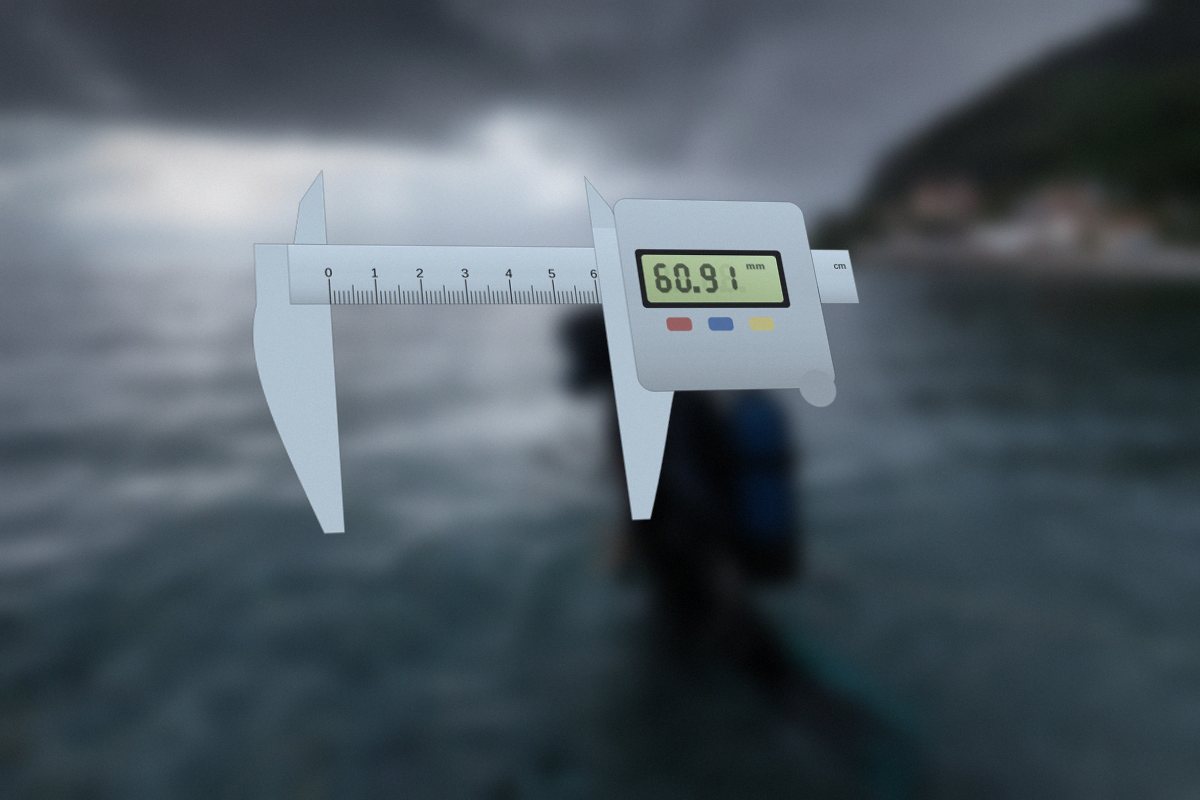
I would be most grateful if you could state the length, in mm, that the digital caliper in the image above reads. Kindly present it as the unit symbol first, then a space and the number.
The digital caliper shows mm 60.91
